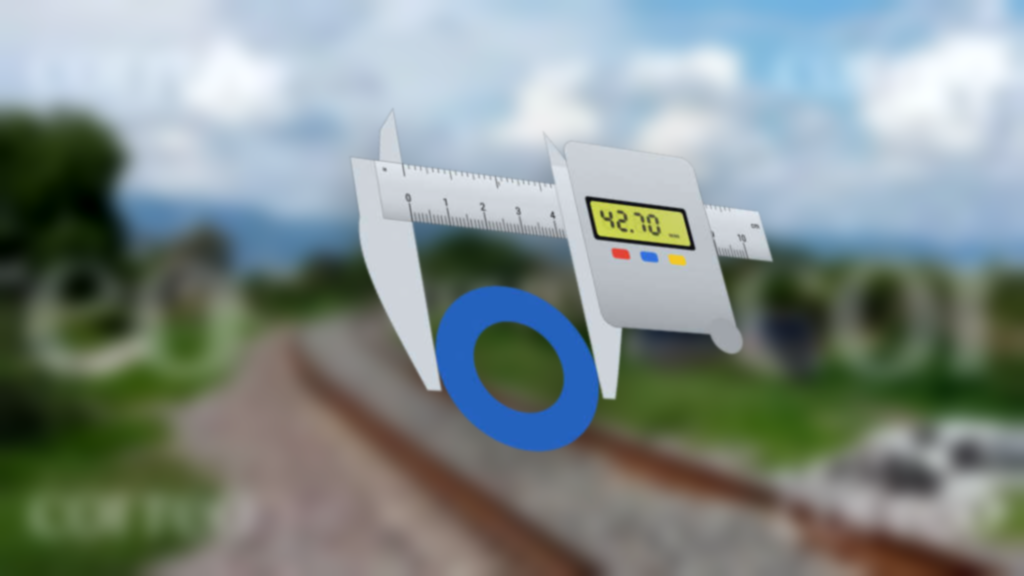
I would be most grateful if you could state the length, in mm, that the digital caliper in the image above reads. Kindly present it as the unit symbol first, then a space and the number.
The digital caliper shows mm 42.70
